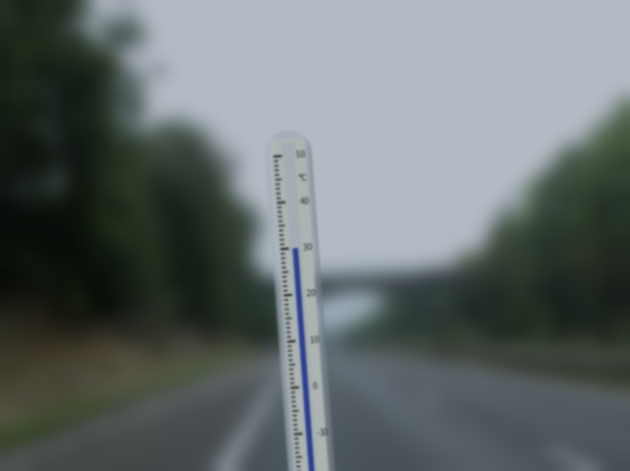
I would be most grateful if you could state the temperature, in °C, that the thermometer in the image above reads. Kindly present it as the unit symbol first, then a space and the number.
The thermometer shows °C 30
